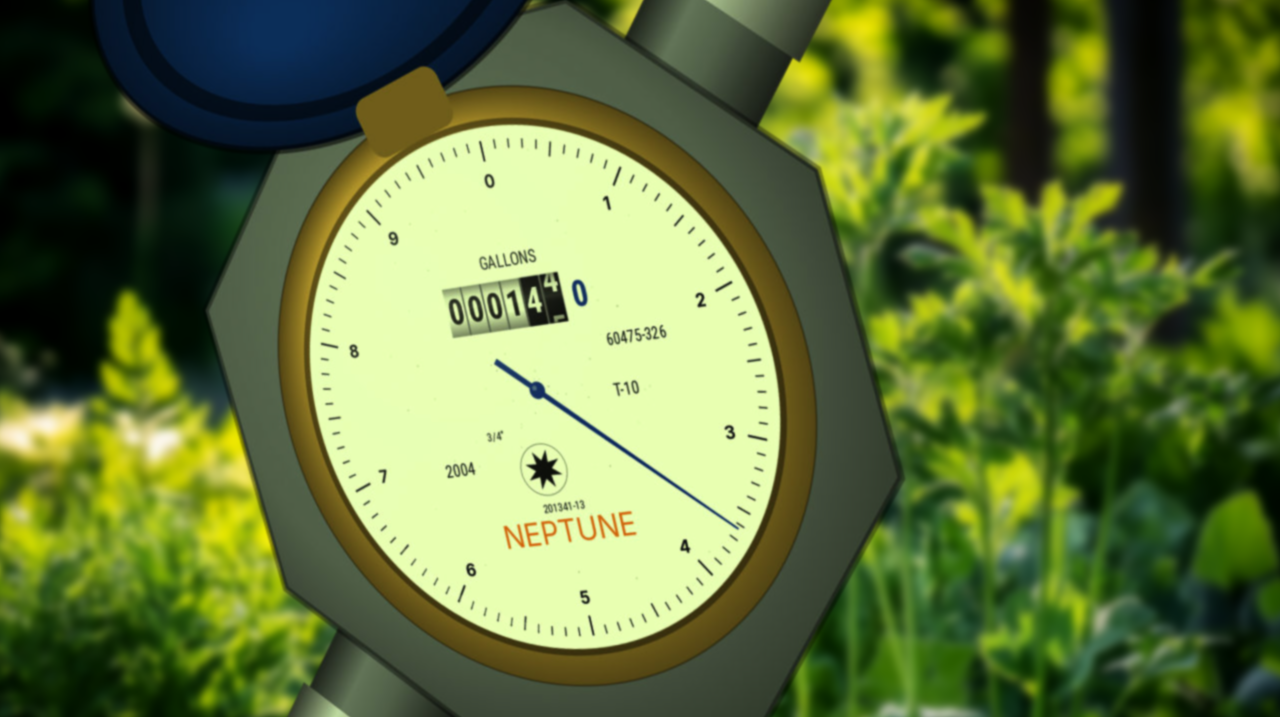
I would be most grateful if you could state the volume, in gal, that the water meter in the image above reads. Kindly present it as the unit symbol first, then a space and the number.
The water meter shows gal 1443.6
